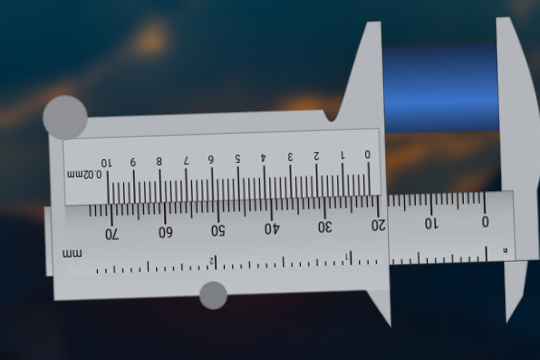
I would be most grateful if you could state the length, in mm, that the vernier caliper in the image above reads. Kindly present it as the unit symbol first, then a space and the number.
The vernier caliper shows mm 21.5
